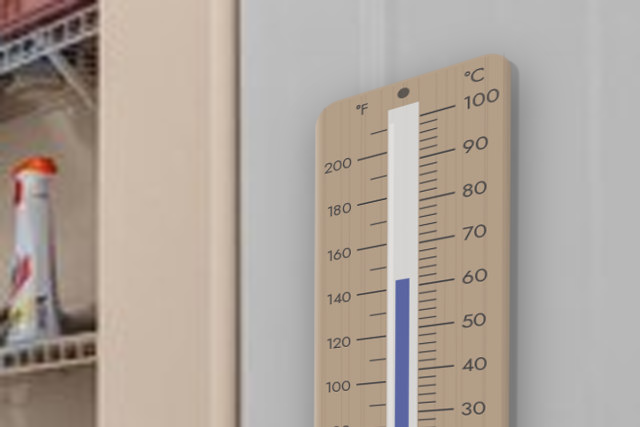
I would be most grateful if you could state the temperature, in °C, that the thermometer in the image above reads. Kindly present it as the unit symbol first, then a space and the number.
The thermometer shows °C 62
